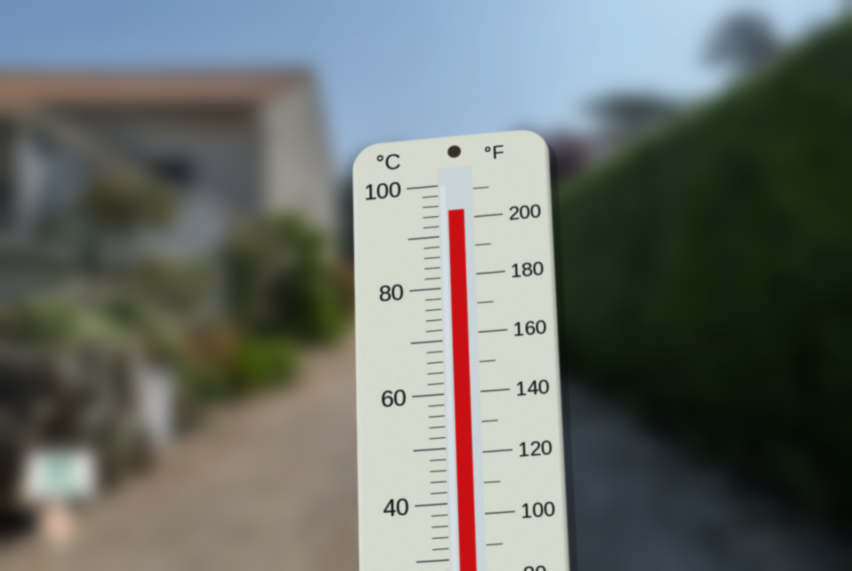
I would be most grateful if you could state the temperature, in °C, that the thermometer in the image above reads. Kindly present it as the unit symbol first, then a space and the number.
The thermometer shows °C 95
